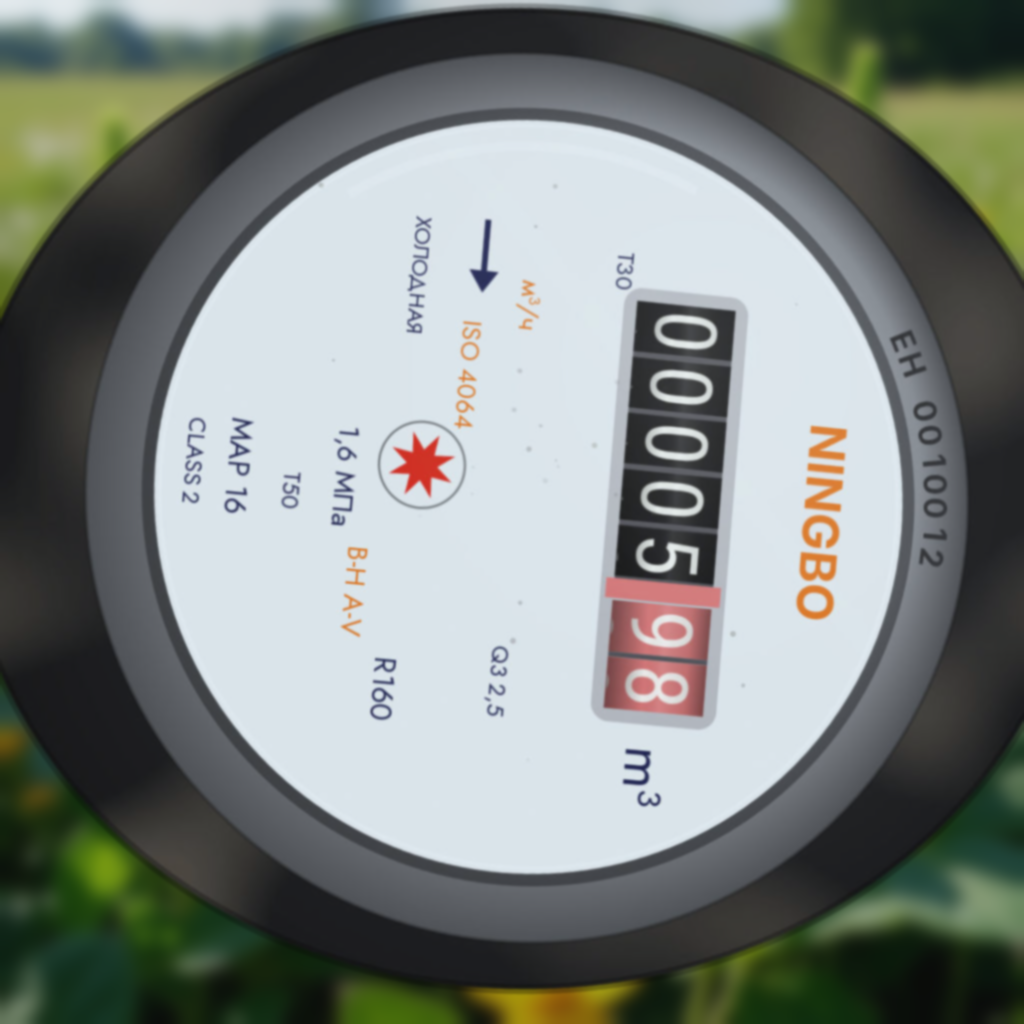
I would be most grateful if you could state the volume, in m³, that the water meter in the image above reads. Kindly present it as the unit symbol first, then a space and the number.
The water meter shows m³ 5.98
